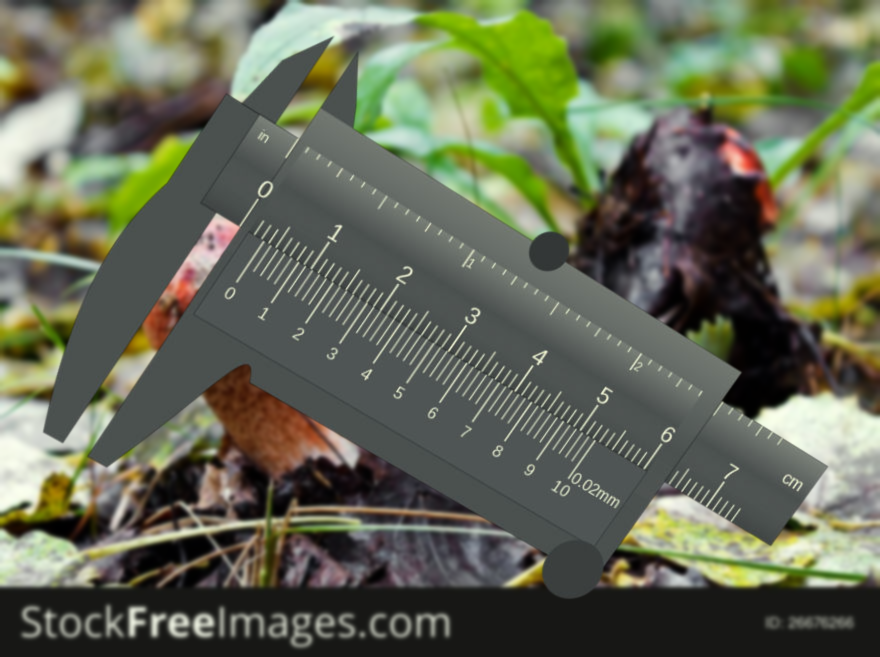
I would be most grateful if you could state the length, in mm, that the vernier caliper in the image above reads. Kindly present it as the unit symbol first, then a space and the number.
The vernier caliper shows mm 3.4
